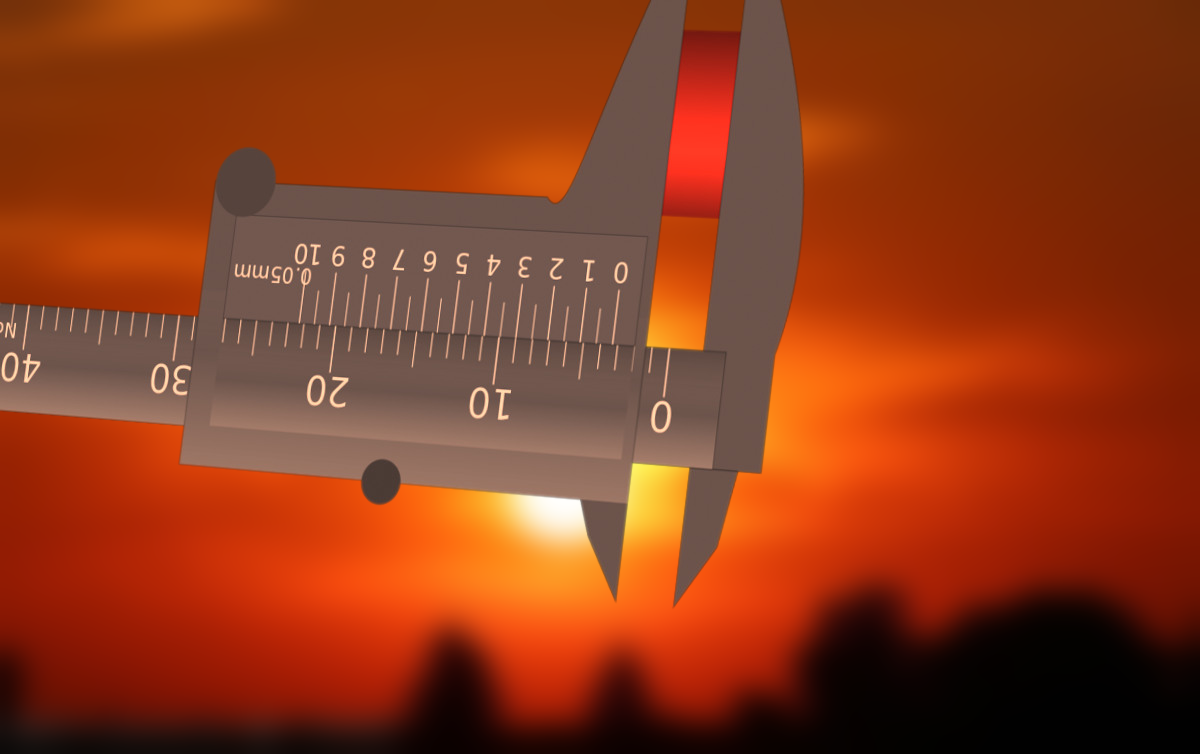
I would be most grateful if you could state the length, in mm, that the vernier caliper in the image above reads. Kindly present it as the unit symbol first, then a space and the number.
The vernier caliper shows mm 3.3
